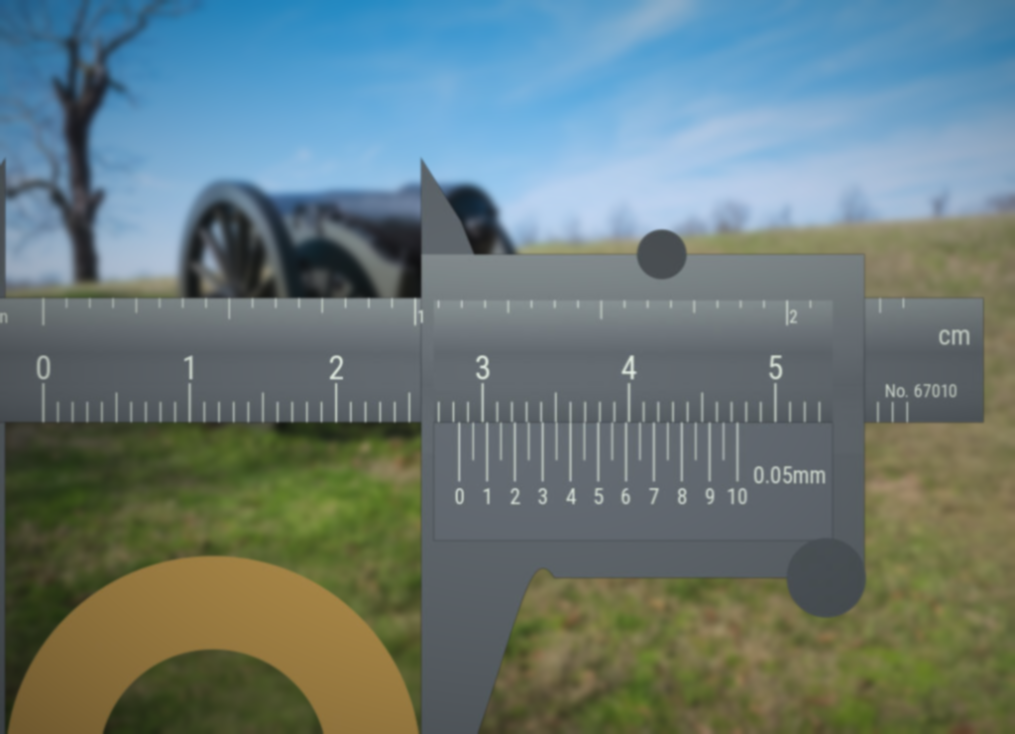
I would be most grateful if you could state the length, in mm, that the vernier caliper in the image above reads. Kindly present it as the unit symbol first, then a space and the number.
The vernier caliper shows mm 28.4
